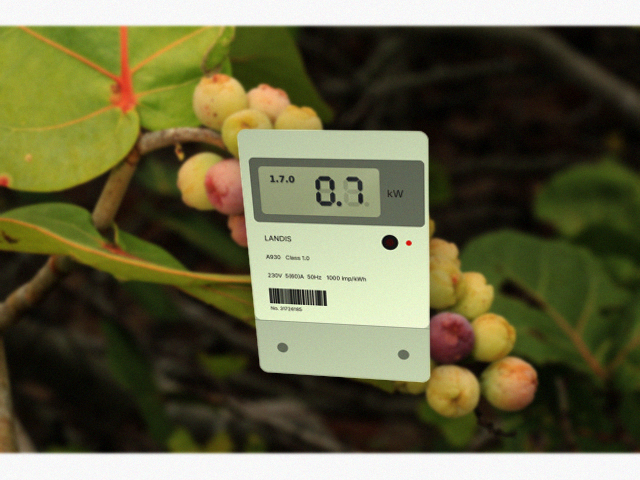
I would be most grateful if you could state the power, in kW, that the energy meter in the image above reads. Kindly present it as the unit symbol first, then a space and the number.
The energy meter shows kW 0.7
